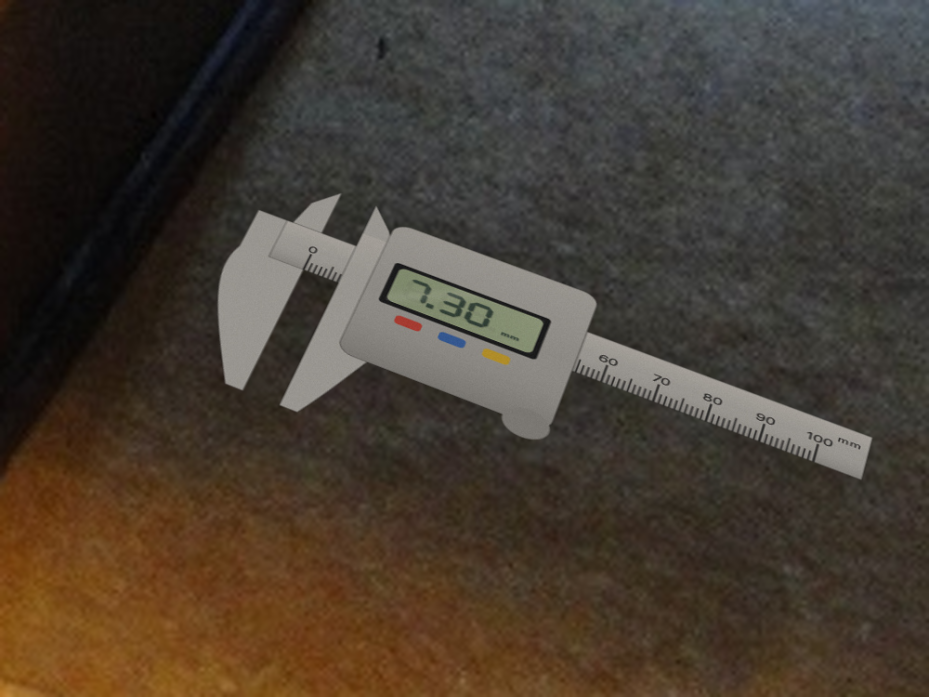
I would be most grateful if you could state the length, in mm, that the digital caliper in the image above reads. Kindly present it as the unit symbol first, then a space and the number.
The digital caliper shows mm 7.30
